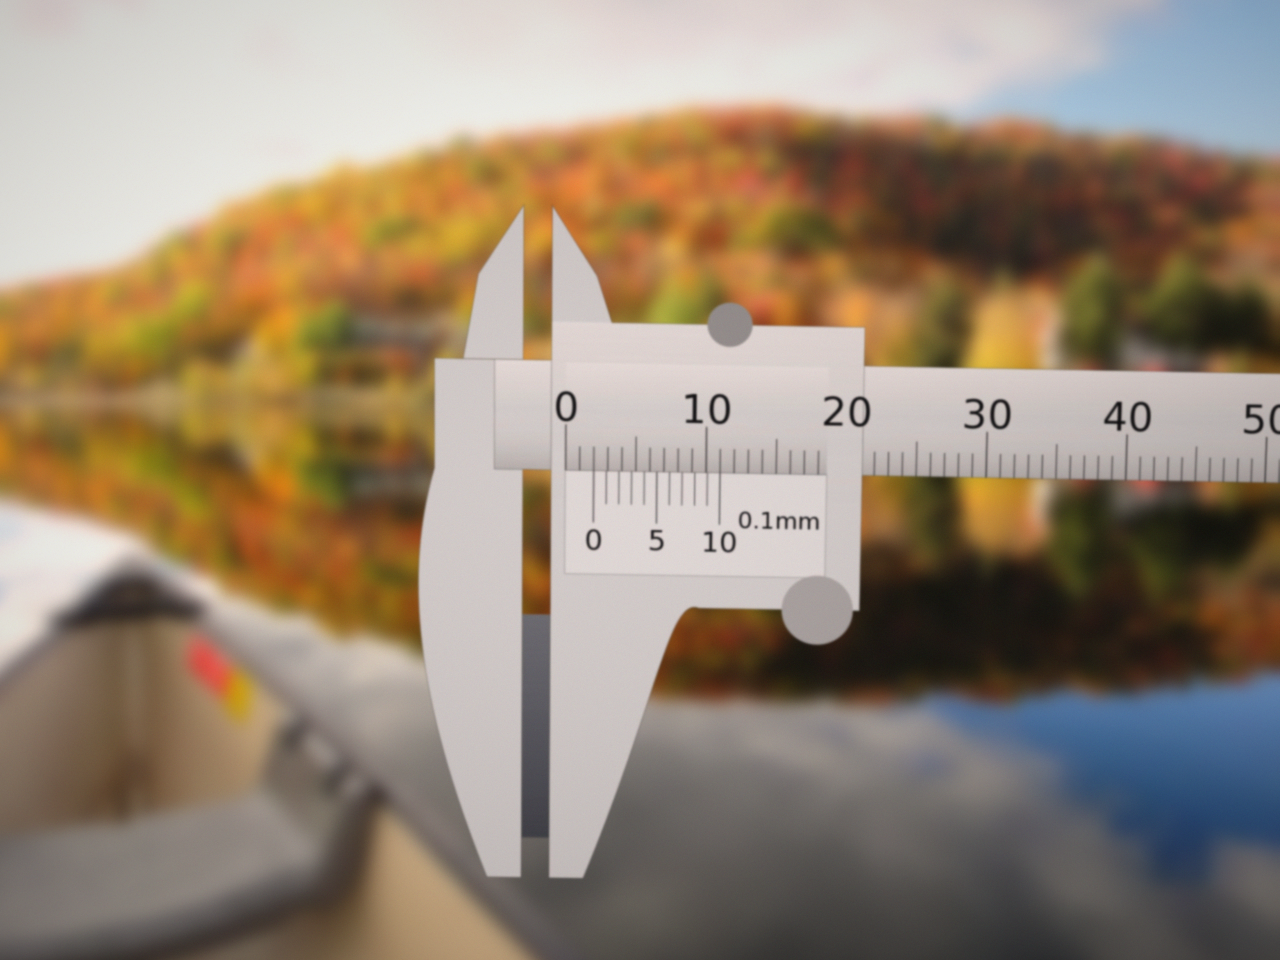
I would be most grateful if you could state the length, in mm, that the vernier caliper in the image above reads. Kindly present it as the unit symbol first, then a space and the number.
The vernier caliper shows mm 2.0
